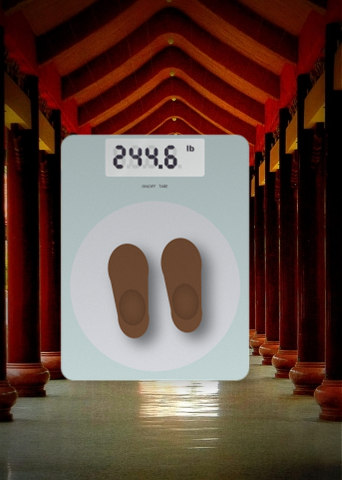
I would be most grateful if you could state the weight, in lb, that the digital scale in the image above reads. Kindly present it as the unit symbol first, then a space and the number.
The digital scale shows lb 244.6
